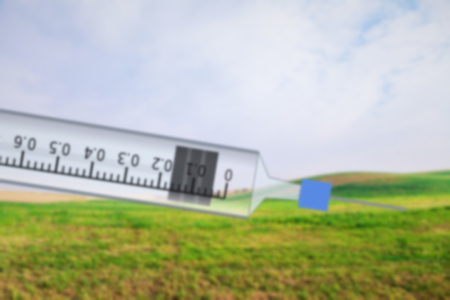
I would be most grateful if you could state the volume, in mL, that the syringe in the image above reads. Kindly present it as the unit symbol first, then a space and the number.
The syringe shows mL 0.04
